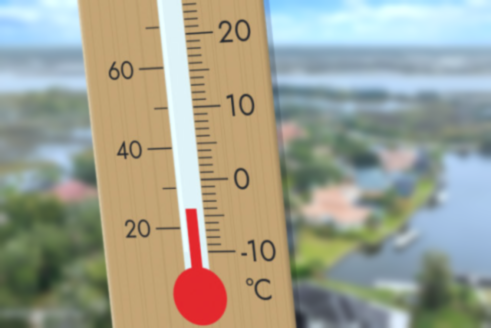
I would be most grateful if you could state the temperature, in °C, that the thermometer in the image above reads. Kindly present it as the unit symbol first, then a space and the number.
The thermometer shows °C -4
